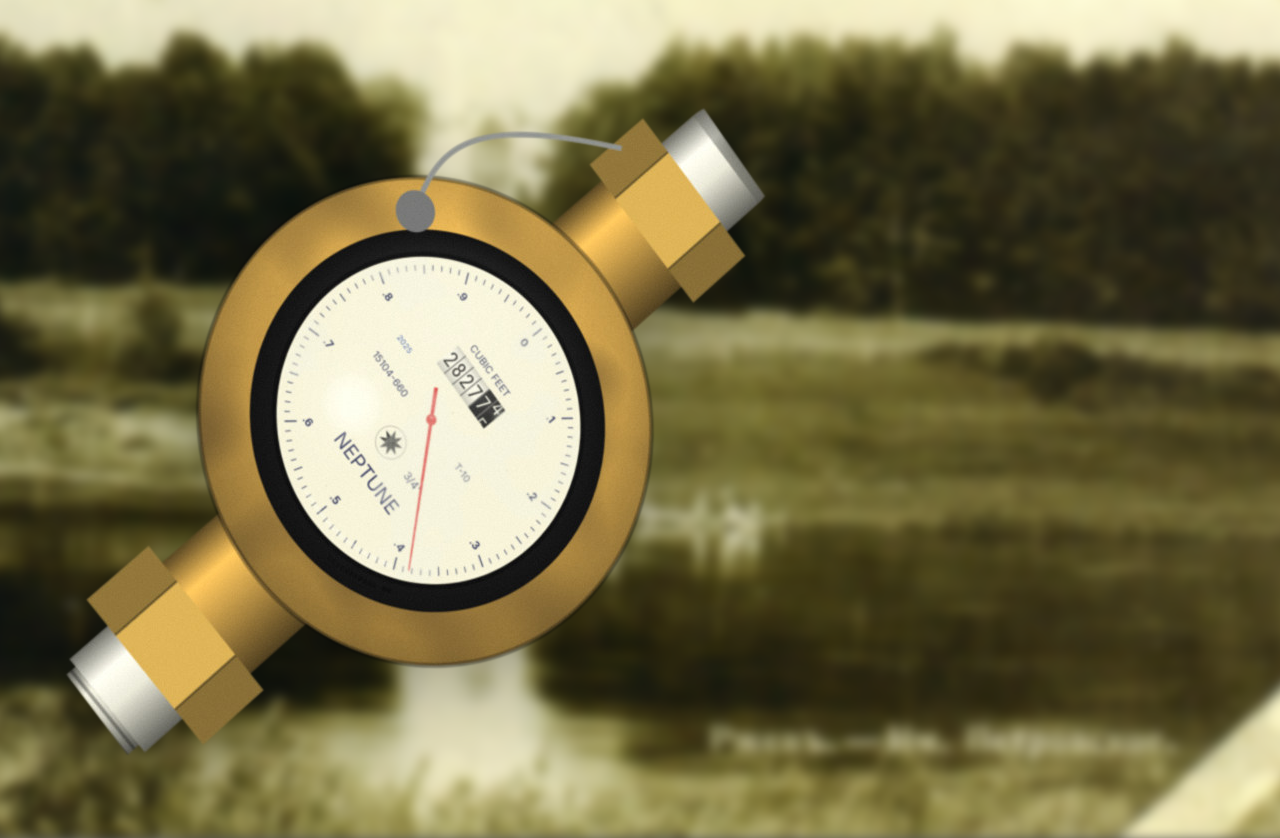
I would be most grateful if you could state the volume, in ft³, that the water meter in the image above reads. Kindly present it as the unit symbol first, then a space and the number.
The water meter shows ft³ 282774.38
